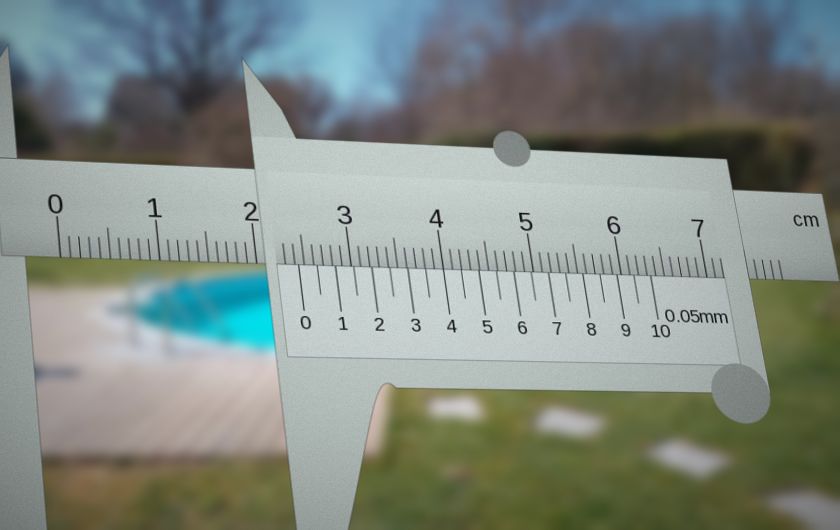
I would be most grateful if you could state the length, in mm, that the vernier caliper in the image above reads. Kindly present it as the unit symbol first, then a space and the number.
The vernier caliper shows mm 24.4
